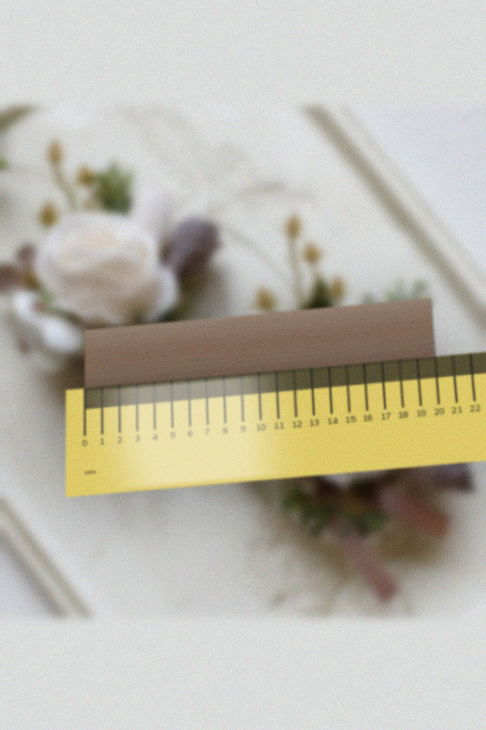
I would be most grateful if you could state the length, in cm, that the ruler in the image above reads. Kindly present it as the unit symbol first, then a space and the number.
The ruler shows cm 20
